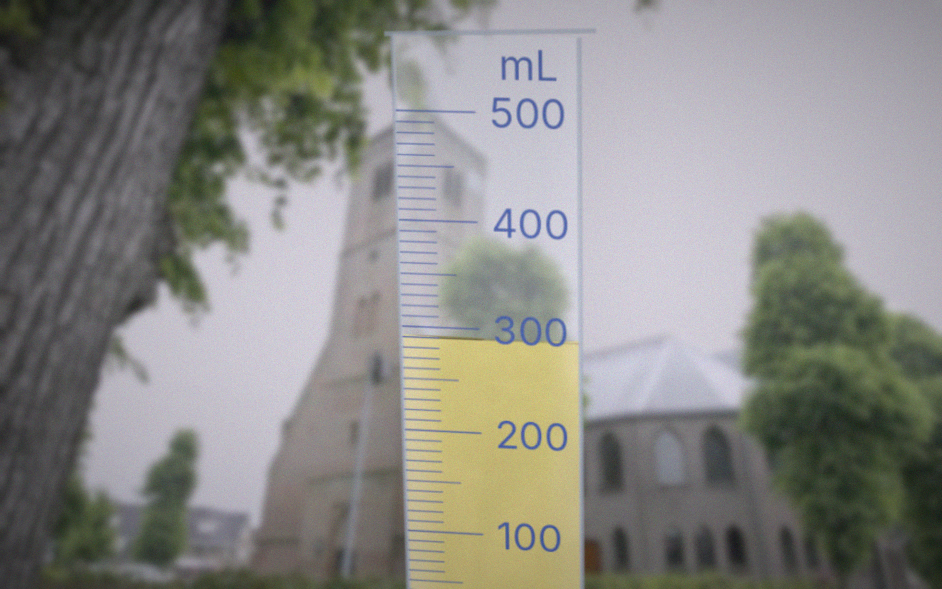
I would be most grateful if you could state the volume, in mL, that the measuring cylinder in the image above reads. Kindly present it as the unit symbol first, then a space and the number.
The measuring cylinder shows mL 290
